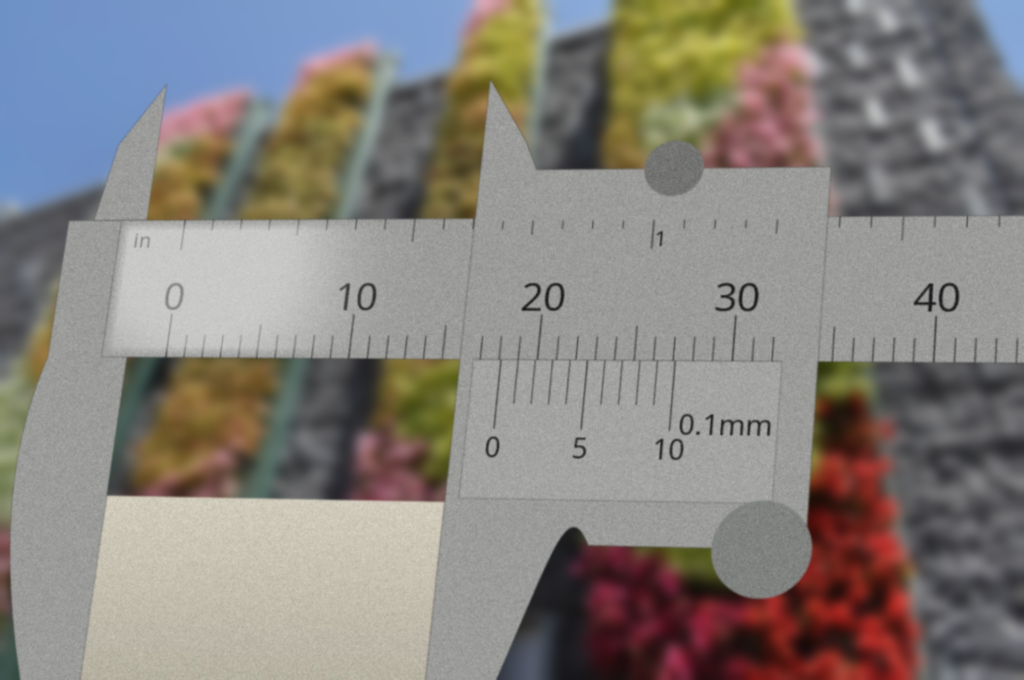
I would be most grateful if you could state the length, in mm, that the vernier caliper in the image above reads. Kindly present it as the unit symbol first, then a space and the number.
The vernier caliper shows mm 18.1
